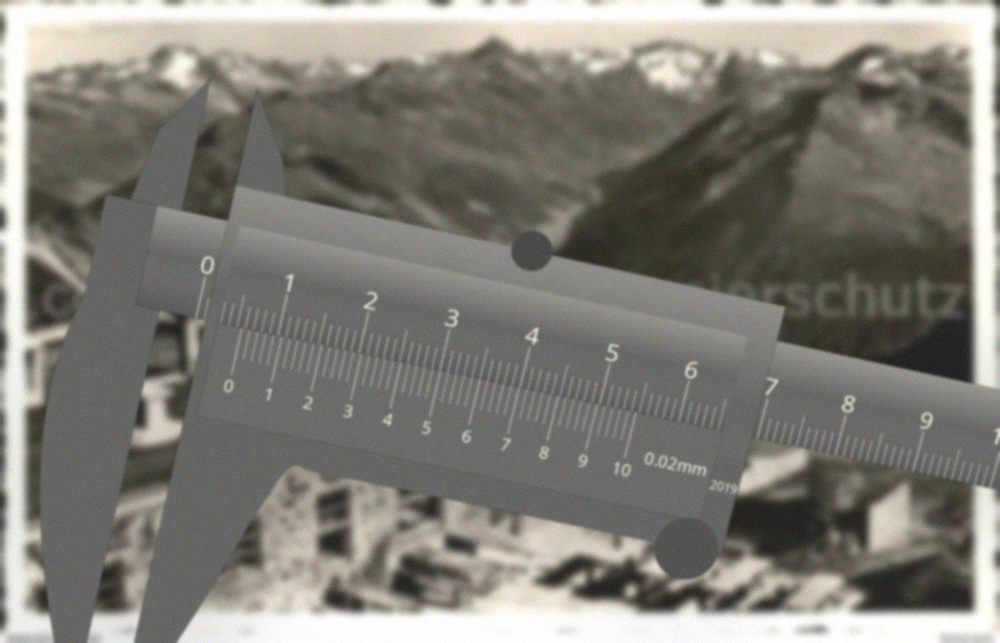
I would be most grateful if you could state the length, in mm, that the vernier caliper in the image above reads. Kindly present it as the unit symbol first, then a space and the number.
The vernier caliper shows mm 5.6
